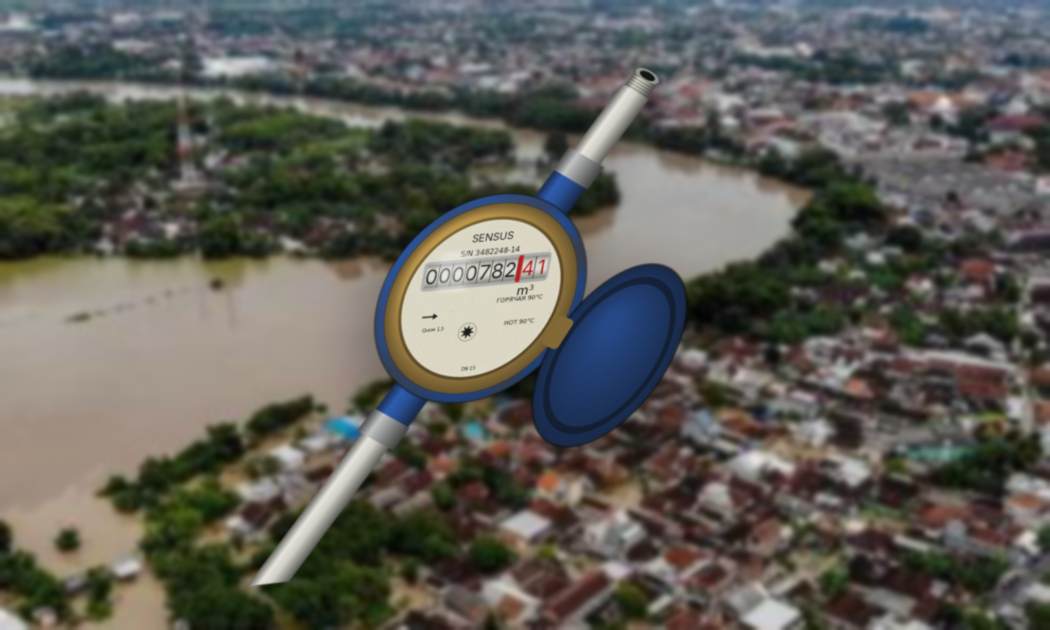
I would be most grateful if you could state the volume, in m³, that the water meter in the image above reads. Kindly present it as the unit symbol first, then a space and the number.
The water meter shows m³ 782.41
